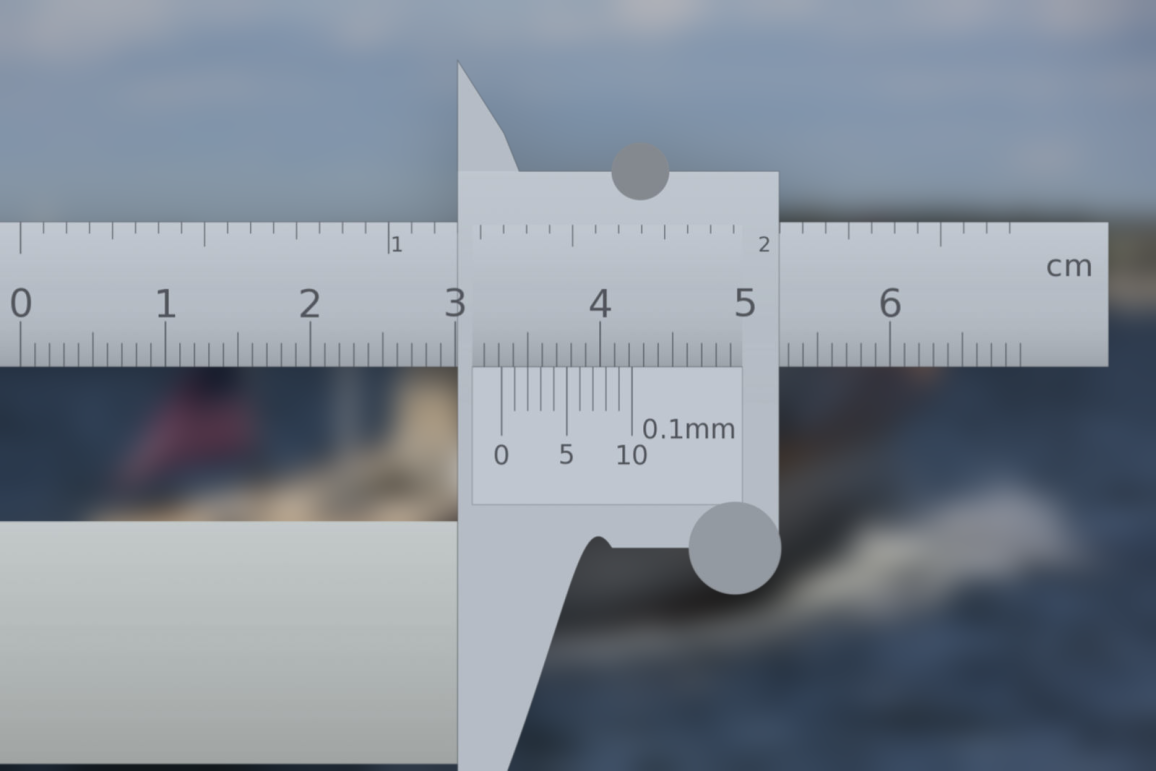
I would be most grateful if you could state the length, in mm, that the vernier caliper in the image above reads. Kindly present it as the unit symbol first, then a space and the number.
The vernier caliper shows mm 33.2
